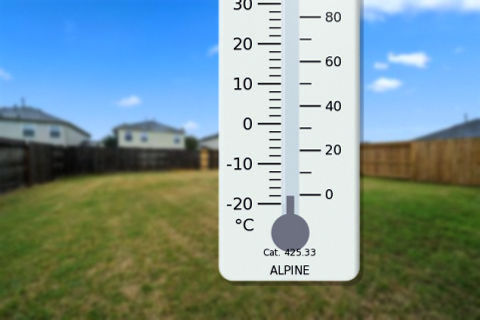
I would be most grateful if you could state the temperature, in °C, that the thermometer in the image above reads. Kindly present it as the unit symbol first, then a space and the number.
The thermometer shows °C -18
